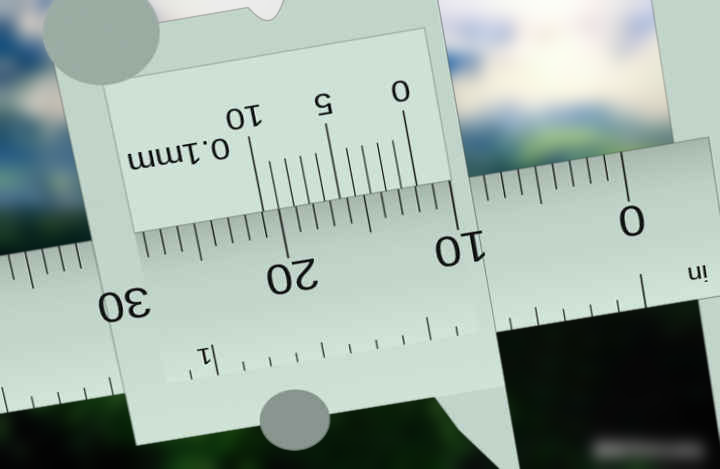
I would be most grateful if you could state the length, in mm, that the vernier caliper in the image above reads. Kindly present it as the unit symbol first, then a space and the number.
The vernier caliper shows mm 11.9
